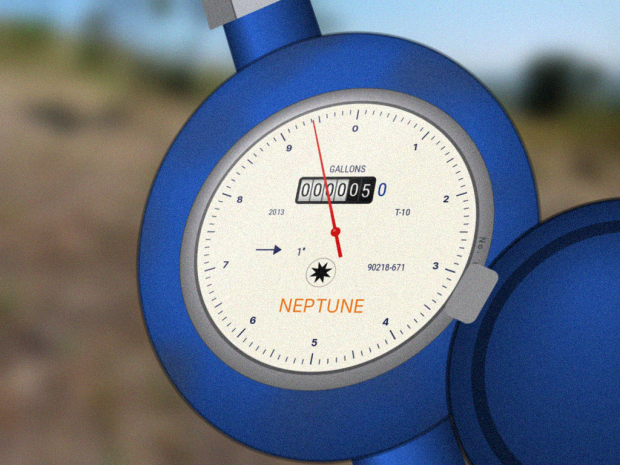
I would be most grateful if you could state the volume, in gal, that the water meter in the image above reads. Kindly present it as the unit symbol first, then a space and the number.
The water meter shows gal 49.4
